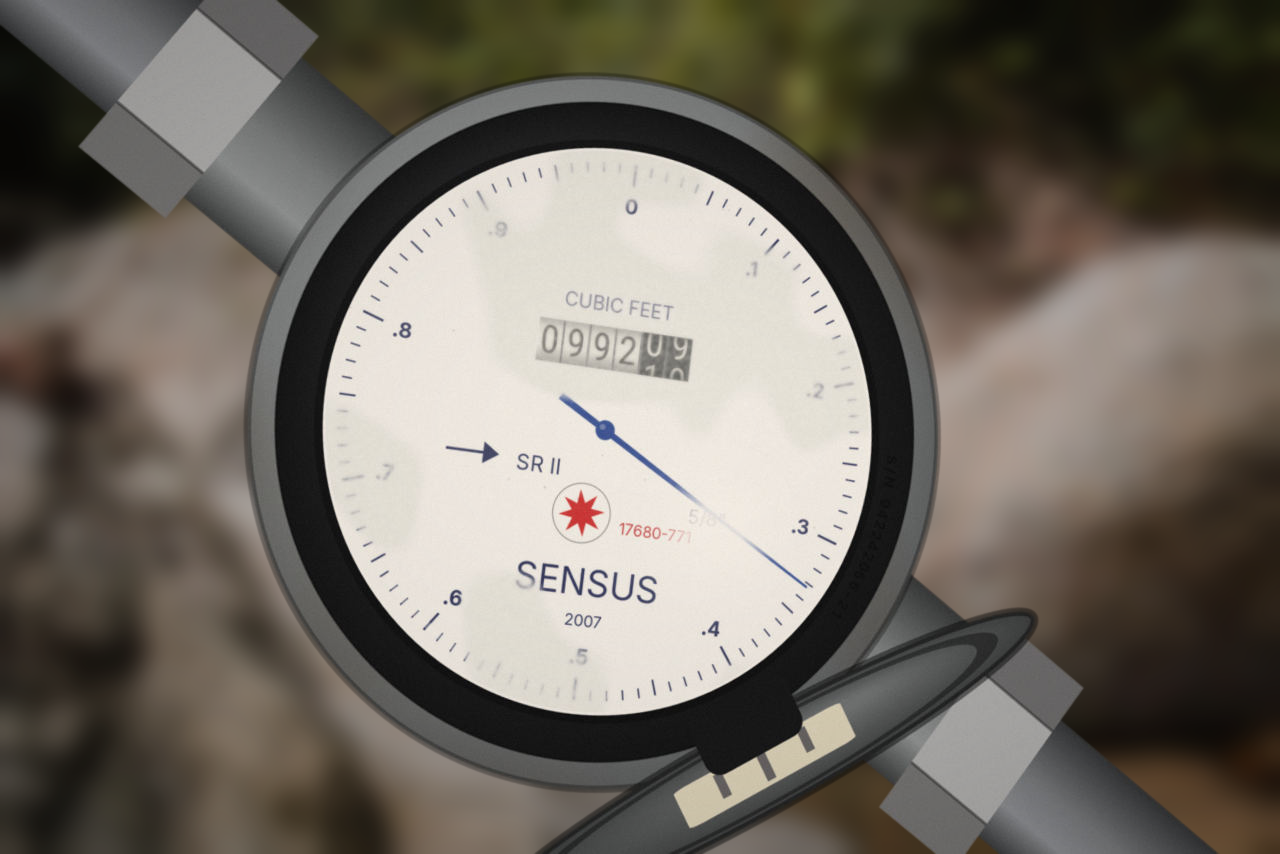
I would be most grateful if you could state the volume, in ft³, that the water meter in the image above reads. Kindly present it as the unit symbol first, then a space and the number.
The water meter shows ft³ 99209.33
